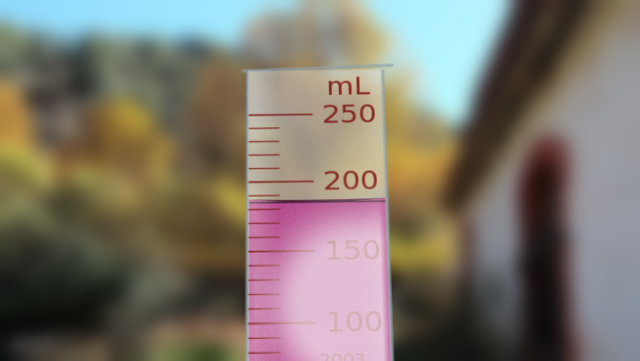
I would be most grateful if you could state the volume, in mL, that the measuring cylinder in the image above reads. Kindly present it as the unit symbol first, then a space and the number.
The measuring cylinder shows mL 185
